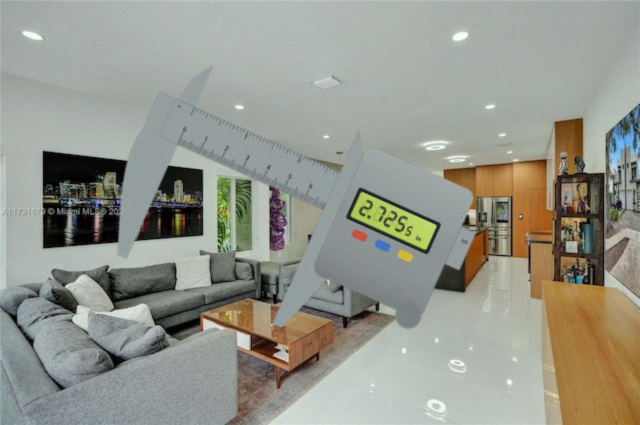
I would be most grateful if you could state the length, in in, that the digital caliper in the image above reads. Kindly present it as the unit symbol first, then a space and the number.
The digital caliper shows in 2.7255
